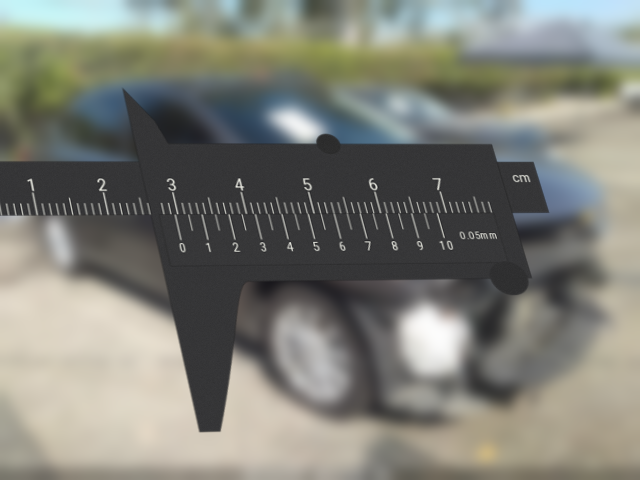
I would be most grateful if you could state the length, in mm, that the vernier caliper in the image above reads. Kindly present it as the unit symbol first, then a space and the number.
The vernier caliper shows mm 29.6
